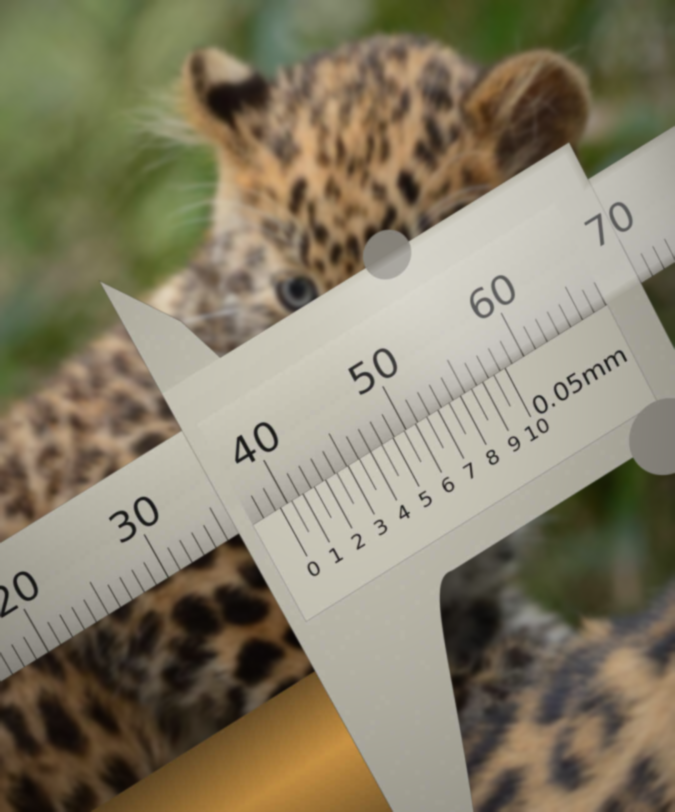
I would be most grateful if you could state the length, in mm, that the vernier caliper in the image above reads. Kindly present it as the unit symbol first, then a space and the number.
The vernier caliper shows mm 39.4
